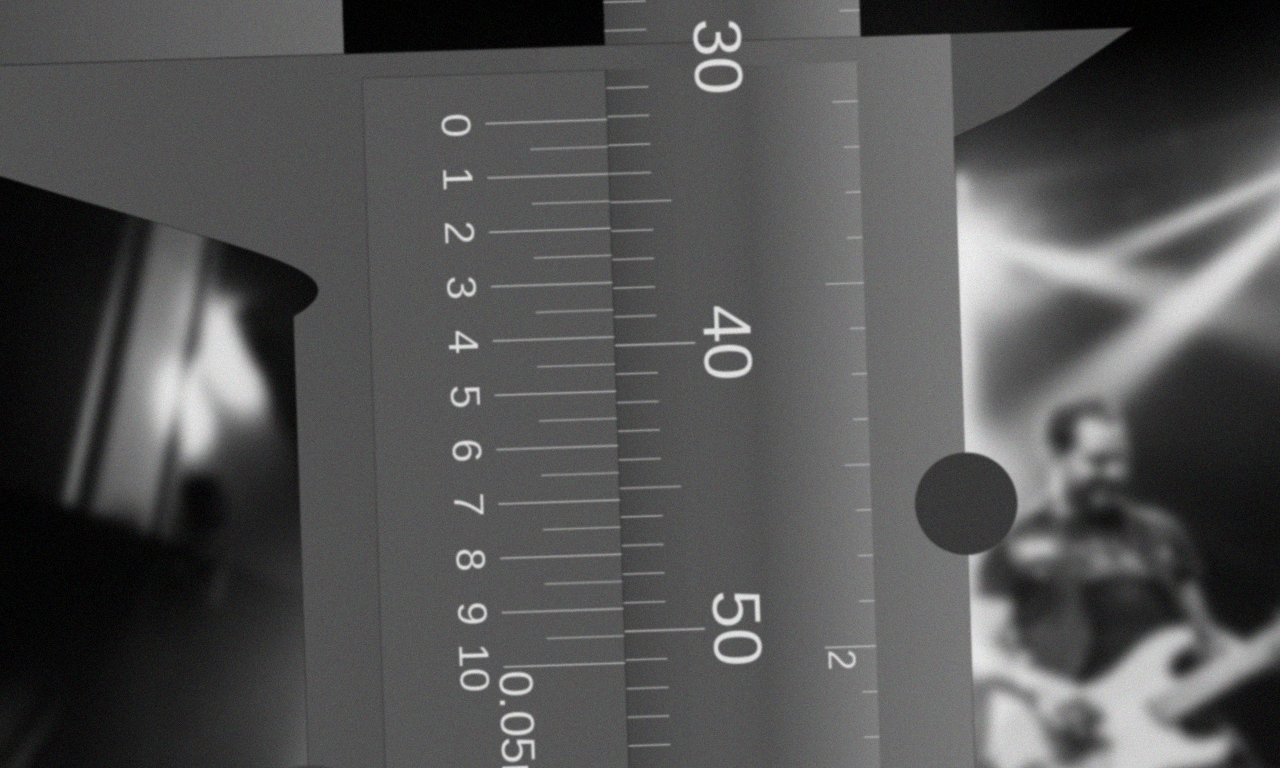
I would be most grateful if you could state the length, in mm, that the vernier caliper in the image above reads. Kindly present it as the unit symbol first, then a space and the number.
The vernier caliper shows mm 32.1
